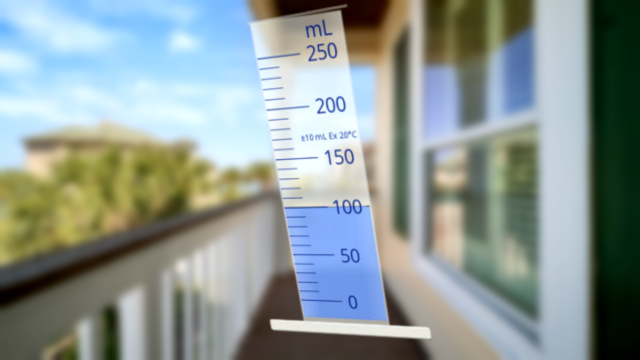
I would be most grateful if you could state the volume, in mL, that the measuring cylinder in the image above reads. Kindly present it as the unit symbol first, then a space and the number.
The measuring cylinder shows mL 100
